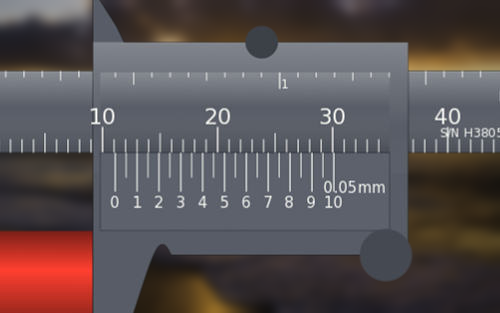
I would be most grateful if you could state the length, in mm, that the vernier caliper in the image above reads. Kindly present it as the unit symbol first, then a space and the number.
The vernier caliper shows mm 11.1
